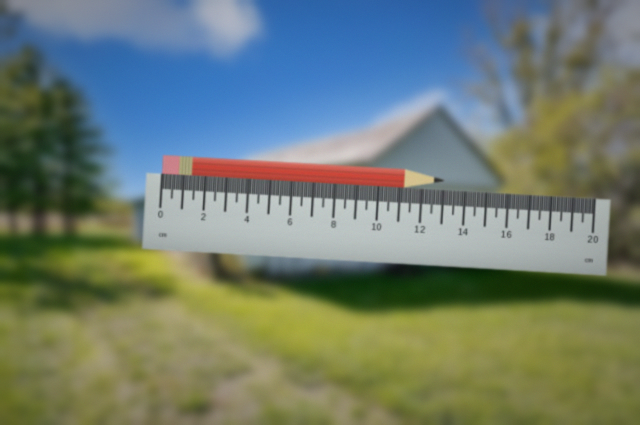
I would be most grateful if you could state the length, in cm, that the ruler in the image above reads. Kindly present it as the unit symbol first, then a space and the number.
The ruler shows cm 13
